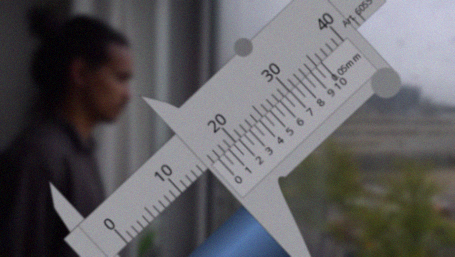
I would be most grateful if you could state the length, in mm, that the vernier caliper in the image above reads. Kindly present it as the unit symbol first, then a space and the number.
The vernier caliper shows mm 16.8
